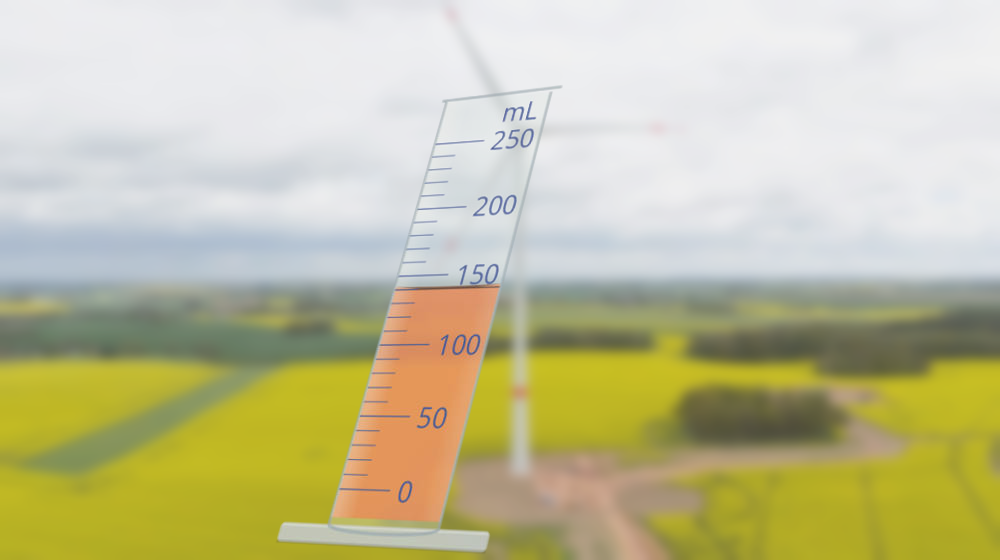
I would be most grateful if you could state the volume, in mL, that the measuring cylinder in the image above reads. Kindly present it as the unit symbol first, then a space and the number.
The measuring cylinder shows mL 140
